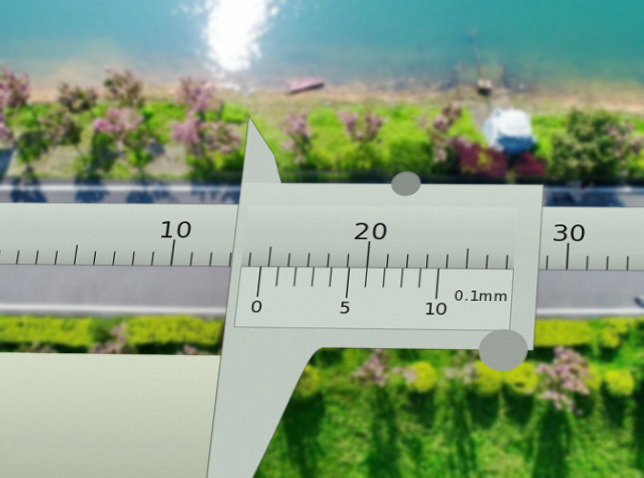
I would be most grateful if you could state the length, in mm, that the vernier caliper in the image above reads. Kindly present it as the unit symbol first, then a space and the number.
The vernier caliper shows mm 14.6
